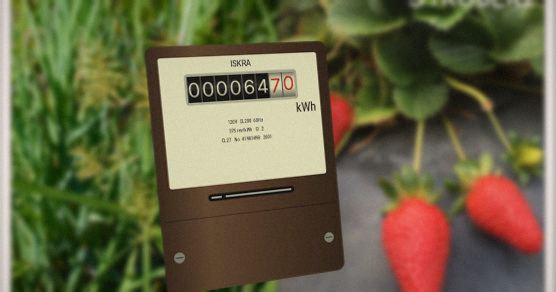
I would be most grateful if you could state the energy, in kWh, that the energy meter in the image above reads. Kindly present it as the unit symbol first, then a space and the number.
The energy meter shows kWh 64.70
